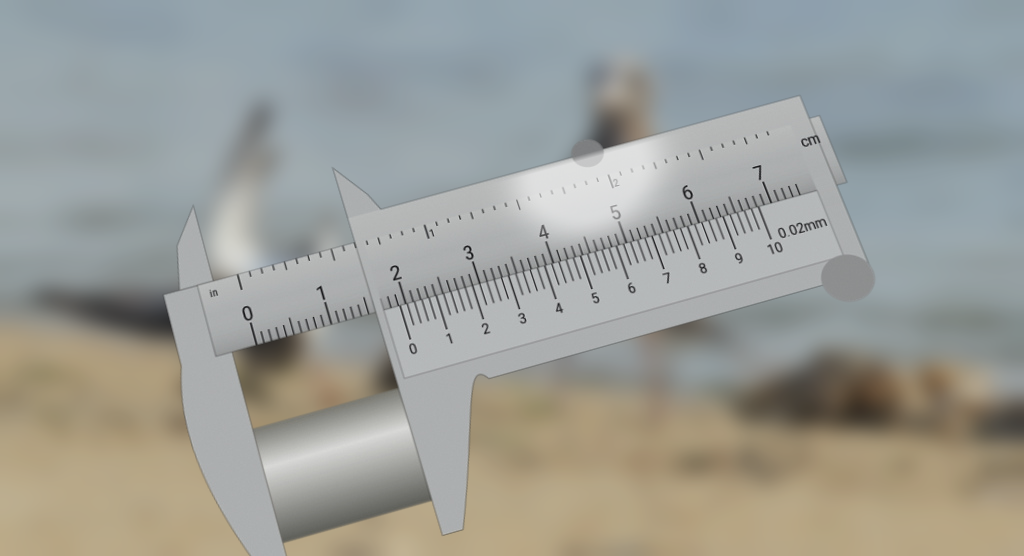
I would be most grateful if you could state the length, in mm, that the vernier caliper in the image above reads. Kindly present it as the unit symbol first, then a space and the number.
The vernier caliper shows mm 19.2
